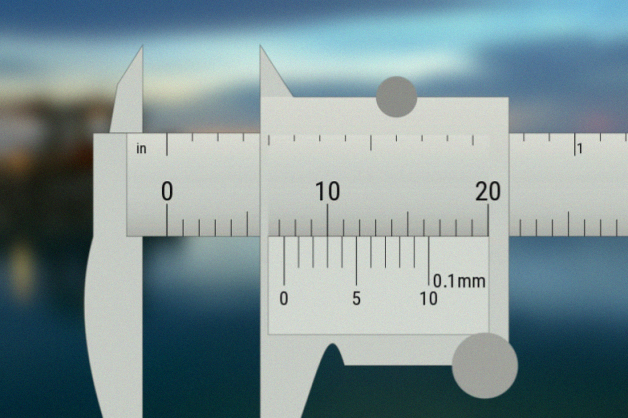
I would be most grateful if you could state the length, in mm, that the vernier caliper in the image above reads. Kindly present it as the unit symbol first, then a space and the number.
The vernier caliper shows mm 7.3
